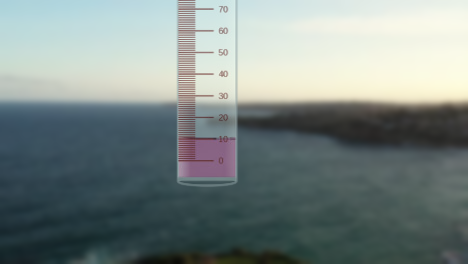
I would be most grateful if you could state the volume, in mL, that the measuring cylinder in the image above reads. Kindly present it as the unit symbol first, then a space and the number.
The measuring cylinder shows mL 10
